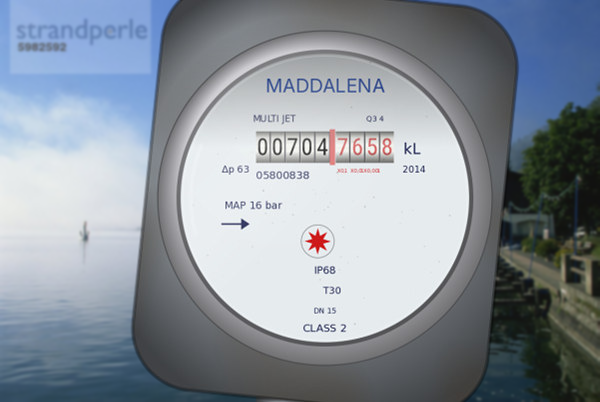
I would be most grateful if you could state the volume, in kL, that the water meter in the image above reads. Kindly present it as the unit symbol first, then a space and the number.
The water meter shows kL 704.7658
